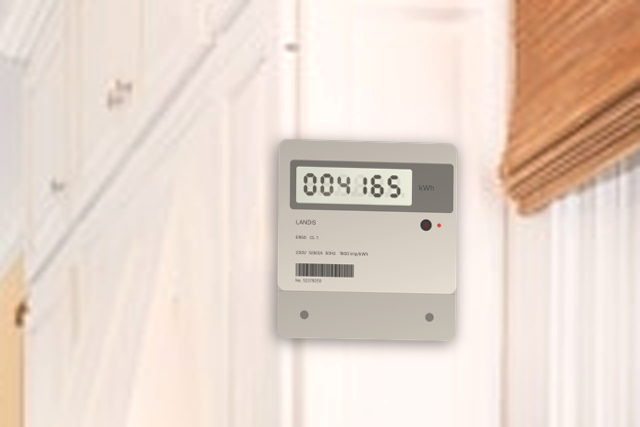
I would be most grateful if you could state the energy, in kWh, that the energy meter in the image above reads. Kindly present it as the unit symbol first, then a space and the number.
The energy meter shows kWh 4165
